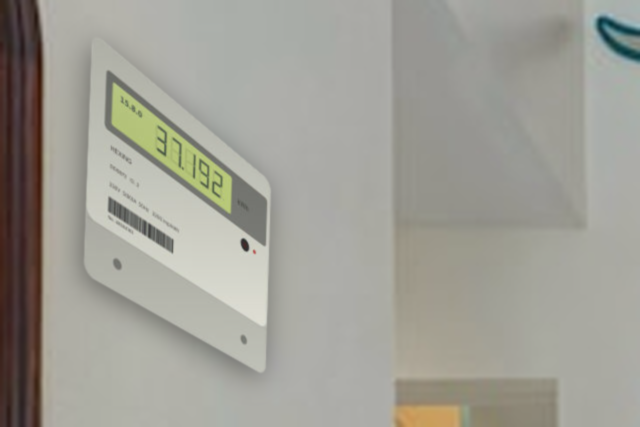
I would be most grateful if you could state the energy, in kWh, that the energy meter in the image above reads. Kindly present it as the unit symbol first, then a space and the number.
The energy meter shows kWh 37.192
